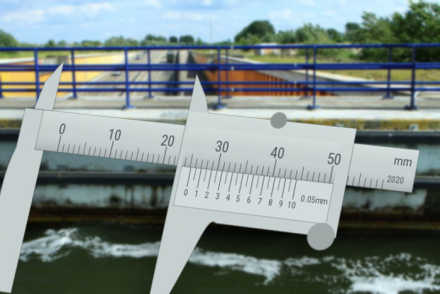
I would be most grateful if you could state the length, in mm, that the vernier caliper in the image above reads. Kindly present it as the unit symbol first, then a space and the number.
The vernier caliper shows mm 25.2
